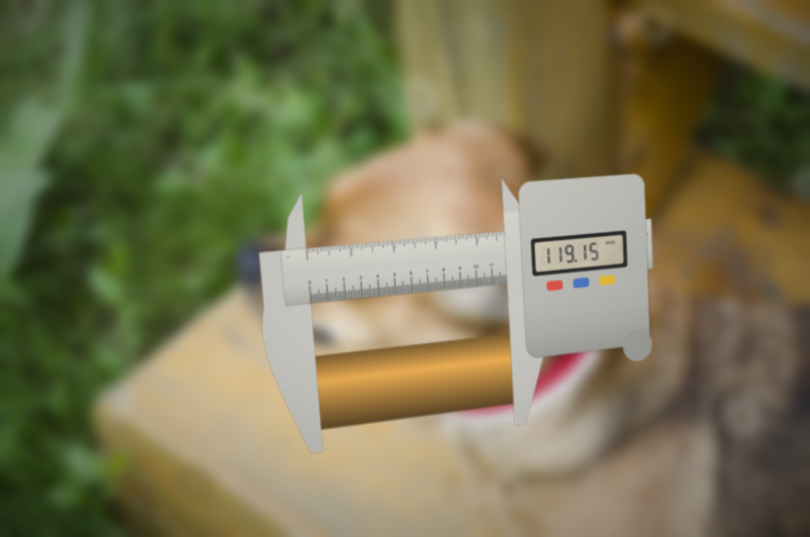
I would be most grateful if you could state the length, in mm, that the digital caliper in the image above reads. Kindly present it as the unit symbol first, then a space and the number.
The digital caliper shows mm 119.15
